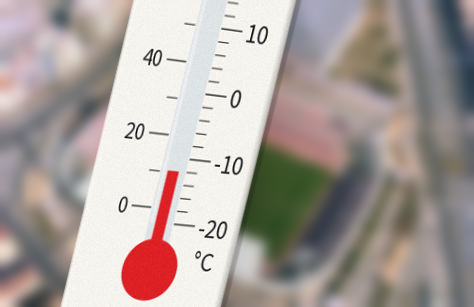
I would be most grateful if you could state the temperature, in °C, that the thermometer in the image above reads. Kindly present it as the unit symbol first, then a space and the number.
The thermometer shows °C -12
